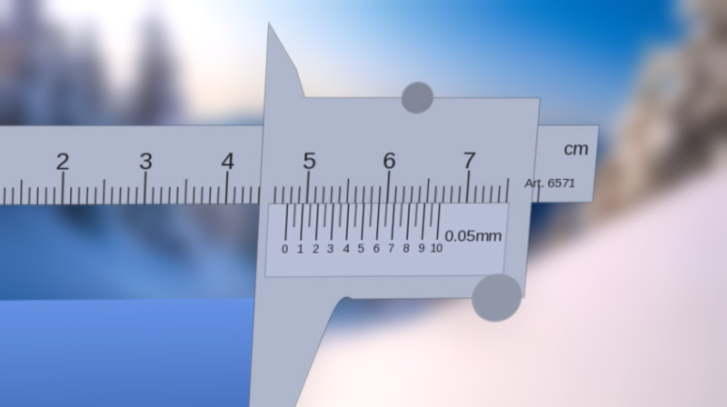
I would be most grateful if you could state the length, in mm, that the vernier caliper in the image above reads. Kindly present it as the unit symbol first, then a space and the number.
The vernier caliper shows mm 47.6
